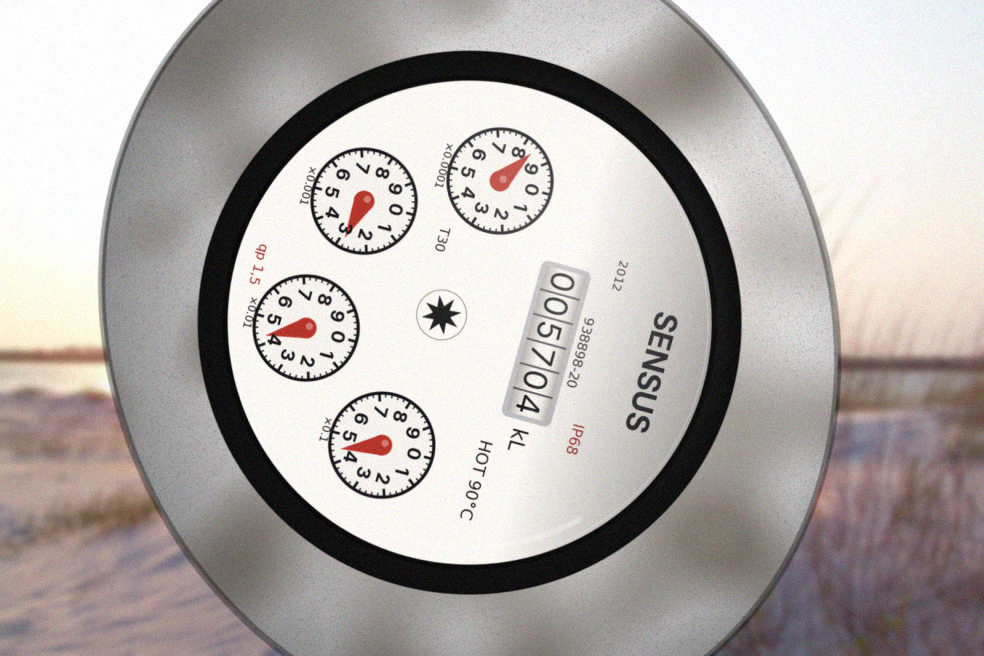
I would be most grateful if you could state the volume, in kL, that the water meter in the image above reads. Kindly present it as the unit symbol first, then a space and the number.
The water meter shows kL 5704.4428
